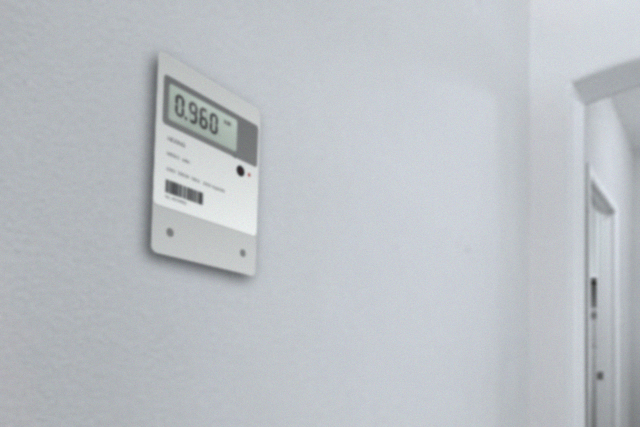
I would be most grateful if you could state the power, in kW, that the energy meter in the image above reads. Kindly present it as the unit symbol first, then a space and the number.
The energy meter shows kW 0.960
